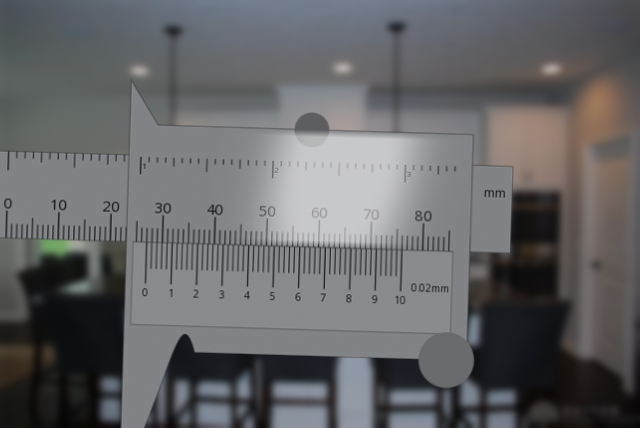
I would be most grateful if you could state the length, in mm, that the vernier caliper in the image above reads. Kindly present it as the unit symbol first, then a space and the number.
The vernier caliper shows mm 27.0
